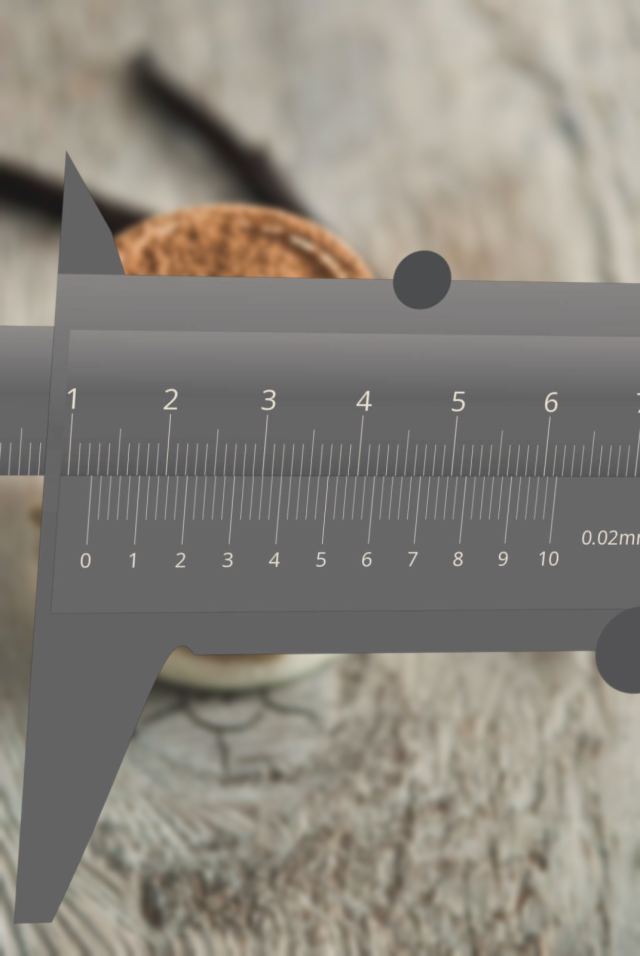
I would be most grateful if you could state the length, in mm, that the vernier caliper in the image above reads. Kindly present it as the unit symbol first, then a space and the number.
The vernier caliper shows mm 12.4
